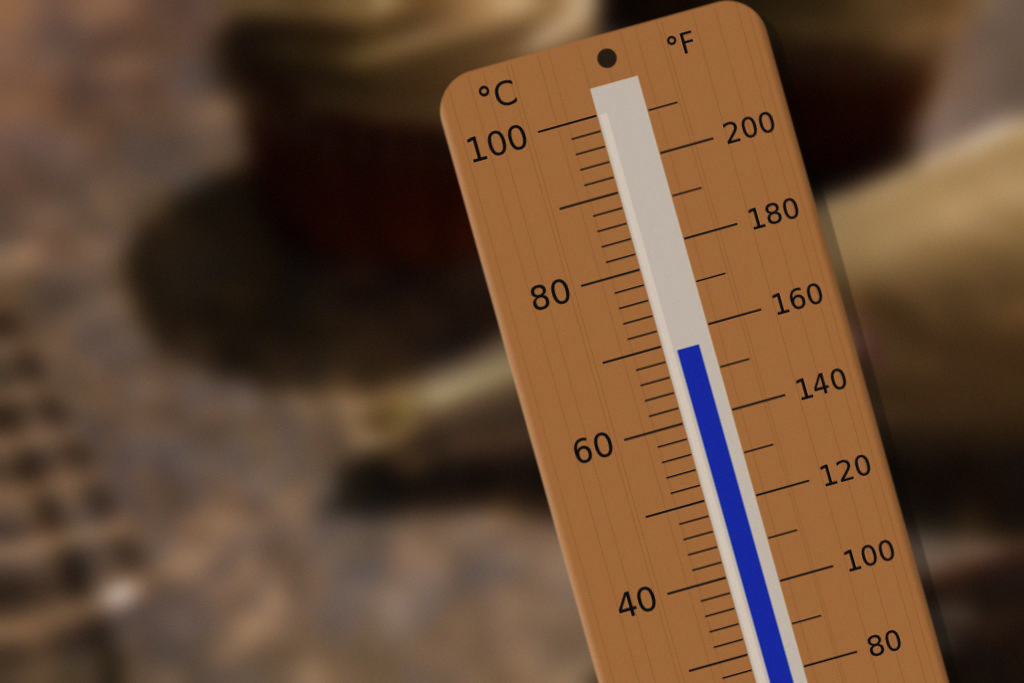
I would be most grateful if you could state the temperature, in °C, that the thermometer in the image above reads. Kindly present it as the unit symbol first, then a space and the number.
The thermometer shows °C 69
